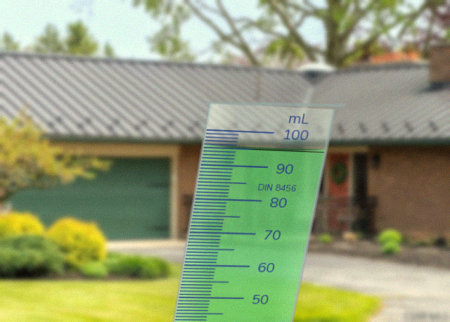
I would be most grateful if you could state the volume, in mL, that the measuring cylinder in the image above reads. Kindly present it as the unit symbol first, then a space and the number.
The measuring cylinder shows mL 95
